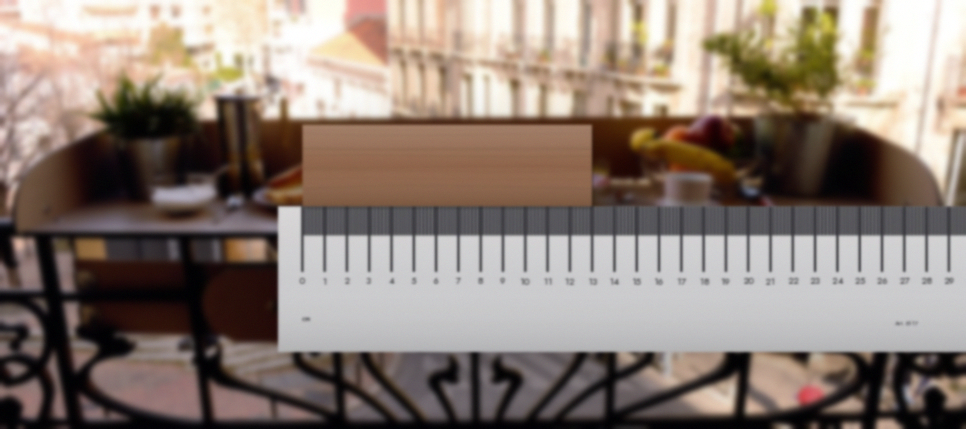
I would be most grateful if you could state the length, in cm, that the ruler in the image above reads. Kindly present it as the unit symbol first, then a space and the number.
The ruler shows cm 13
